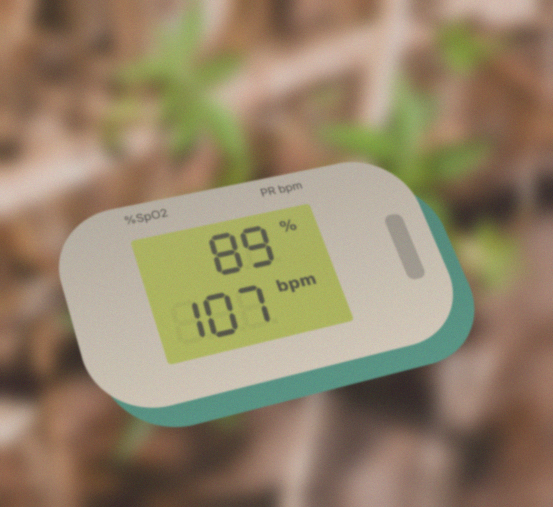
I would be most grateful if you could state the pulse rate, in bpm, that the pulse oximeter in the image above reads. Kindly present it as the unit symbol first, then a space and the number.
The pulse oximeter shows bpm 107
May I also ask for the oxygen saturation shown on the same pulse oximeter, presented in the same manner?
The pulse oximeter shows % 89
